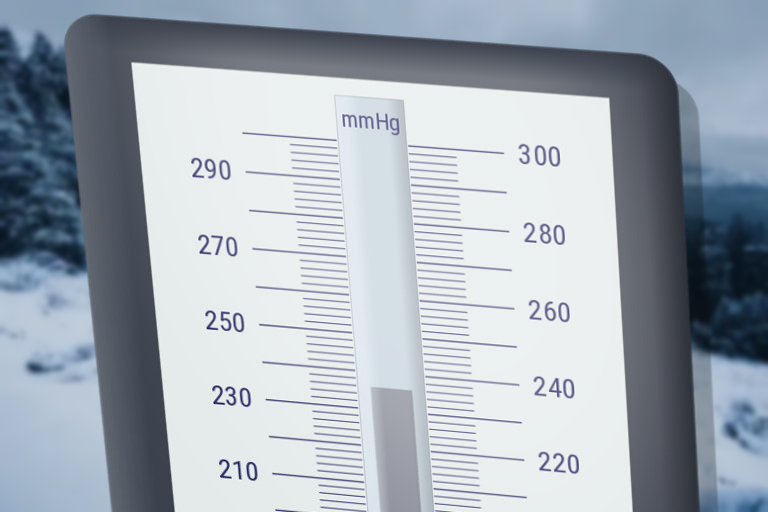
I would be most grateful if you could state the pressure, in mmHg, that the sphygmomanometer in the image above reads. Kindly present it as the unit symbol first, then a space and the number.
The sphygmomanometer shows mmHg 236
